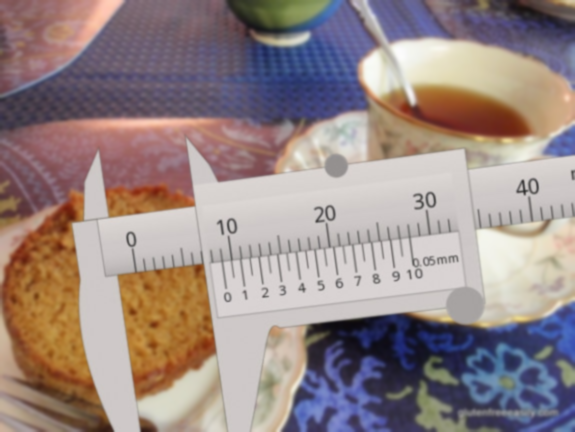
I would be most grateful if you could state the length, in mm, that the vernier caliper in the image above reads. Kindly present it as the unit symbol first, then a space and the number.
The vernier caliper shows mm 9.0
